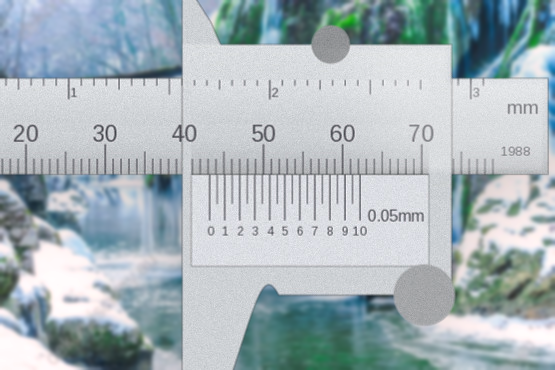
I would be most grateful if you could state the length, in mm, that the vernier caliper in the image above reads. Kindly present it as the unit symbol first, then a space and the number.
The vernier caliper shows mm 43.2
